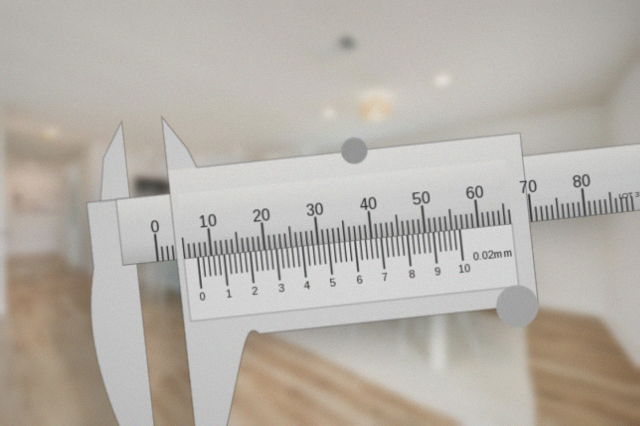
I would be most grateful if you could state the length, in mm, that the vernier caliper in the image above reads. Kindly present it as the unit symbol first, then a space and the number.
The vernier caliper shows mm 7.5
